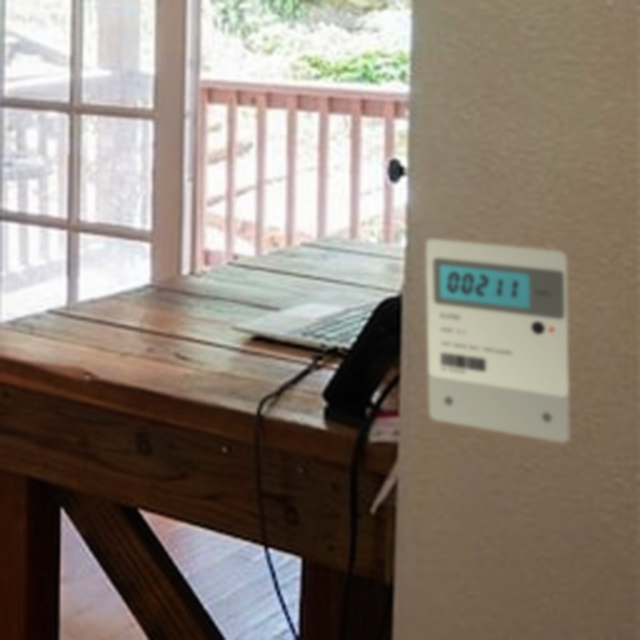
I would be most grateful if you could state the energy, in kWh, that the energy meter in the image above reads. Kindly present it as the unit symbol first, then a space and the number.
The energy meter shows kWh 211
